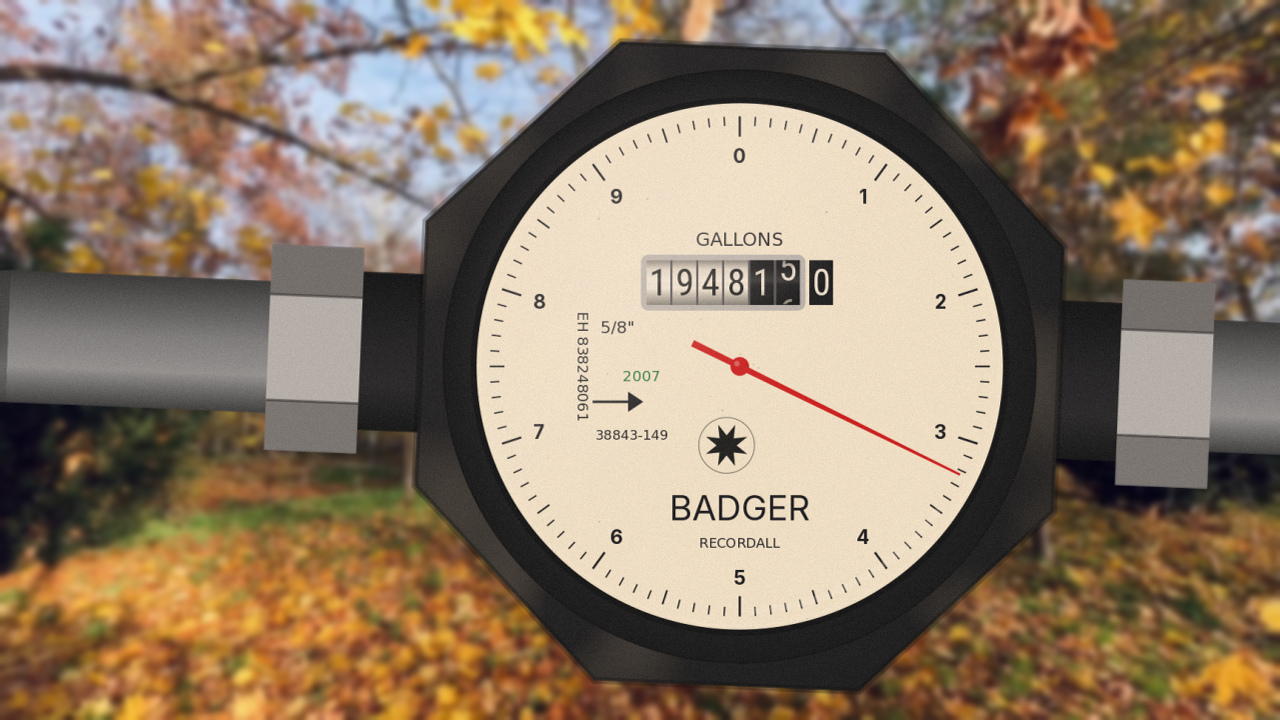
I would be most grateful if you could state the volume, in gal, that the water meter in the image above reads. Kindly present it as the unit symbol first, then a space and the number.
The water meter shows gal 1948153.2
